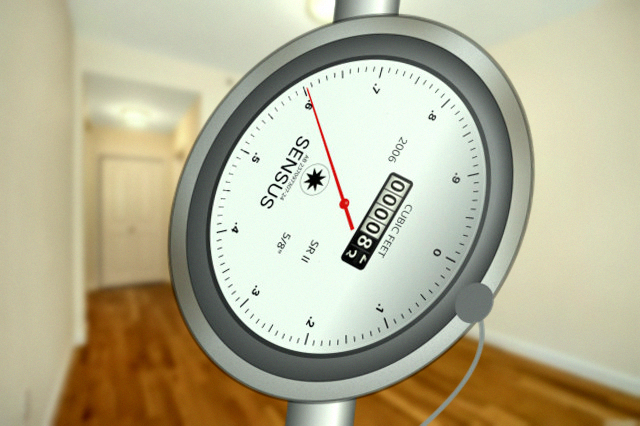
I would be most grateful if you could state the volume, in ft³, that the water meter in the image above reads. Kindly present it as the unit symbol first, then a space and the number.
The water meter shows ft³ 82.60
